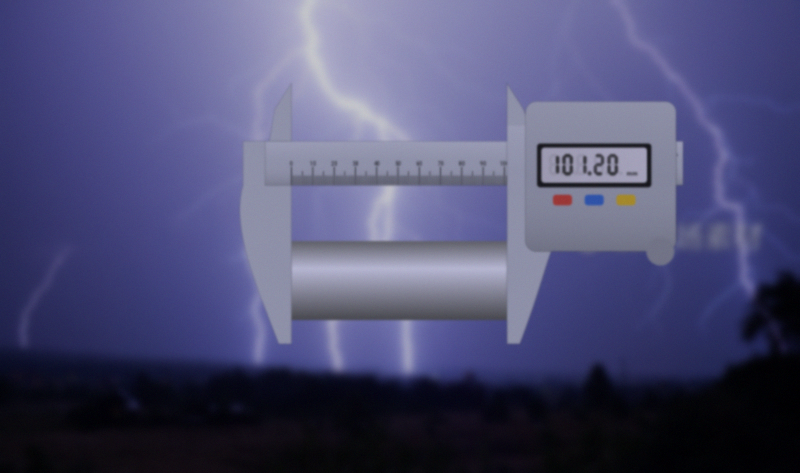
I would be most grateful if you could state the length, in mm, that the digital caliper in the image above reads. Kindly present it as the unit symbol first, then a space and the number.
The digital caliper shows mm 101.20
